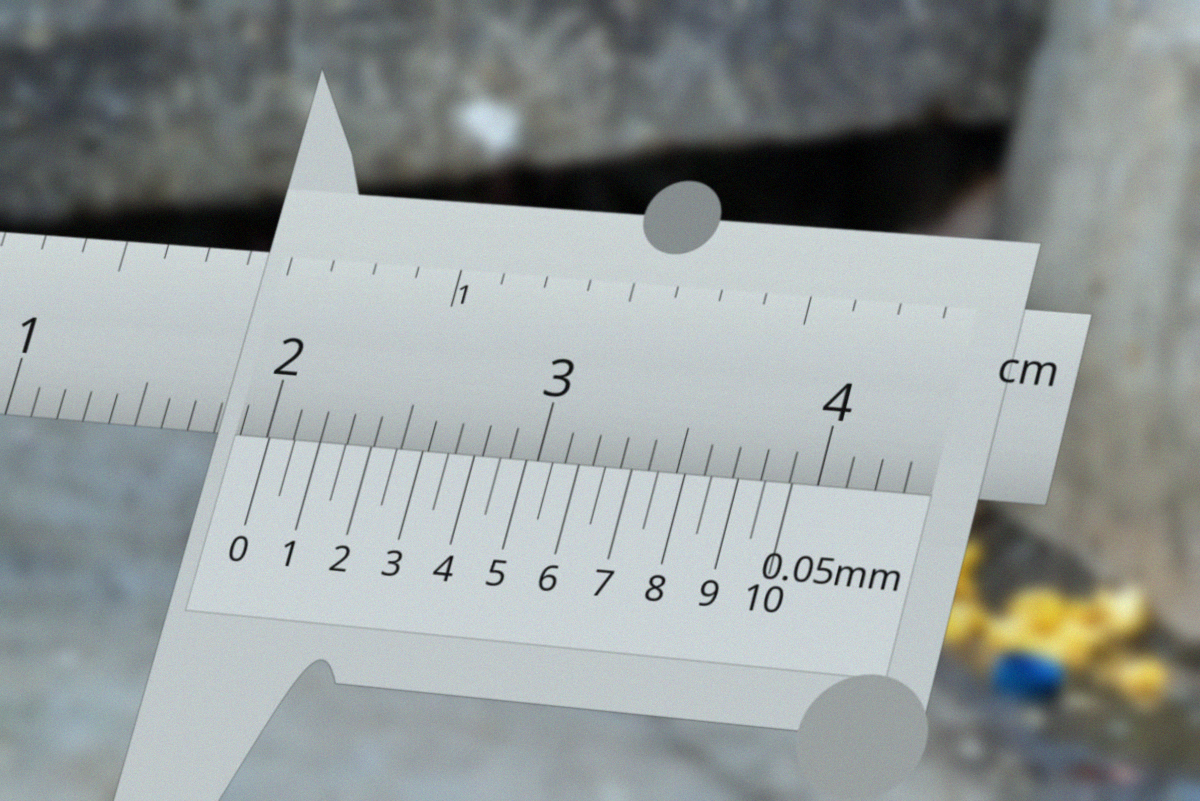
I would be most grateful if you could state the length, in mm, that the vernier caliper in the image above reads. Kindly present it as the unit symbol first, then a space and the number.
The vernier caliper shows mm 20.1
